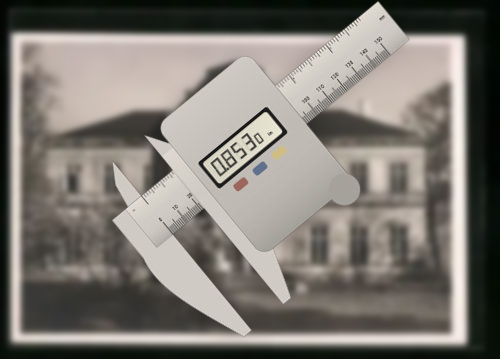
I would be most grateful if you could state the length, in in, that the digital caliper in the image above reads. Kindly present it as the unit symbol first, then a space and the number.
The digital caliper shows in 0.8530
